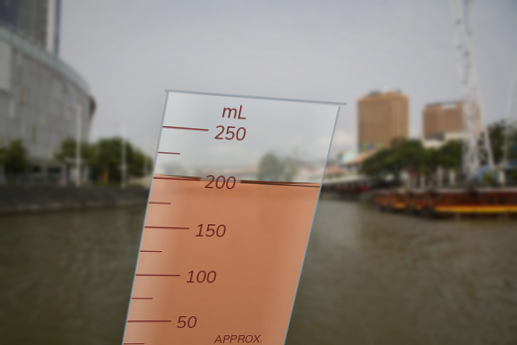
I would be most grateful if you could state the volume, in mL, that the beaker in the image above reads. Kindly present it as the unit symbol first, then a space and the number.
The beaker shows mL 200
